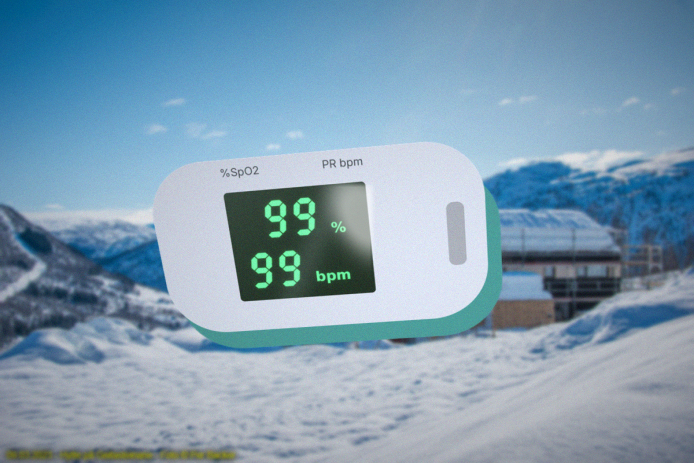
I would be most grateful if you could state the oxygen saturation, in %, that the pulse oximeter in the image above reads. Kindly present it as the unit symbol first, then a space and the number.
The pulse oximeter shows % 99
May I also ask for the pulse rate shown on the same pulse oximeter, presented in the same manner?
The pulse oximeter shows bpm 99
